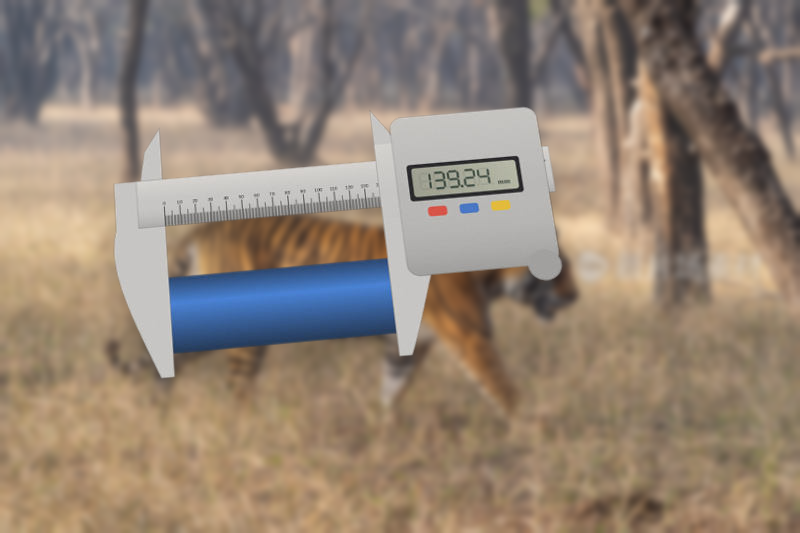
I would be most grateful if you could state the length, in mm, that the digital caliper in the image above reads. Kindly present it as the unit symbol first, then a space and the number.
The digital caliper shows mm 139.24
